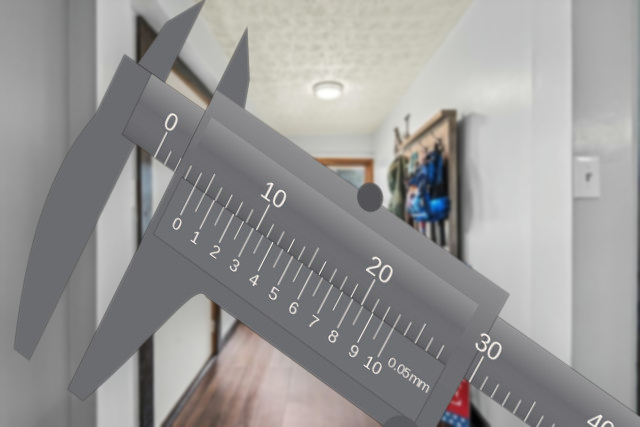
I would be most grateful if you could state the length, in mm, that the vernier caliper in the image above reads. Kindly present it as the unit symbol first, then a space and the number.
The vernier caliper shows mm 4.0
